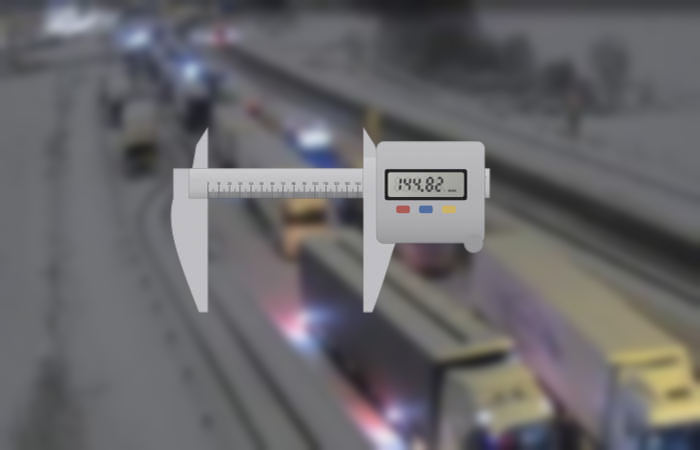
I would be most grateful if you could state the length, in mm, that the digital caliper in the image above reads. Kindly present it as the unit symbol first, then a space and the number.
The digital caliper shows mm 144.82
